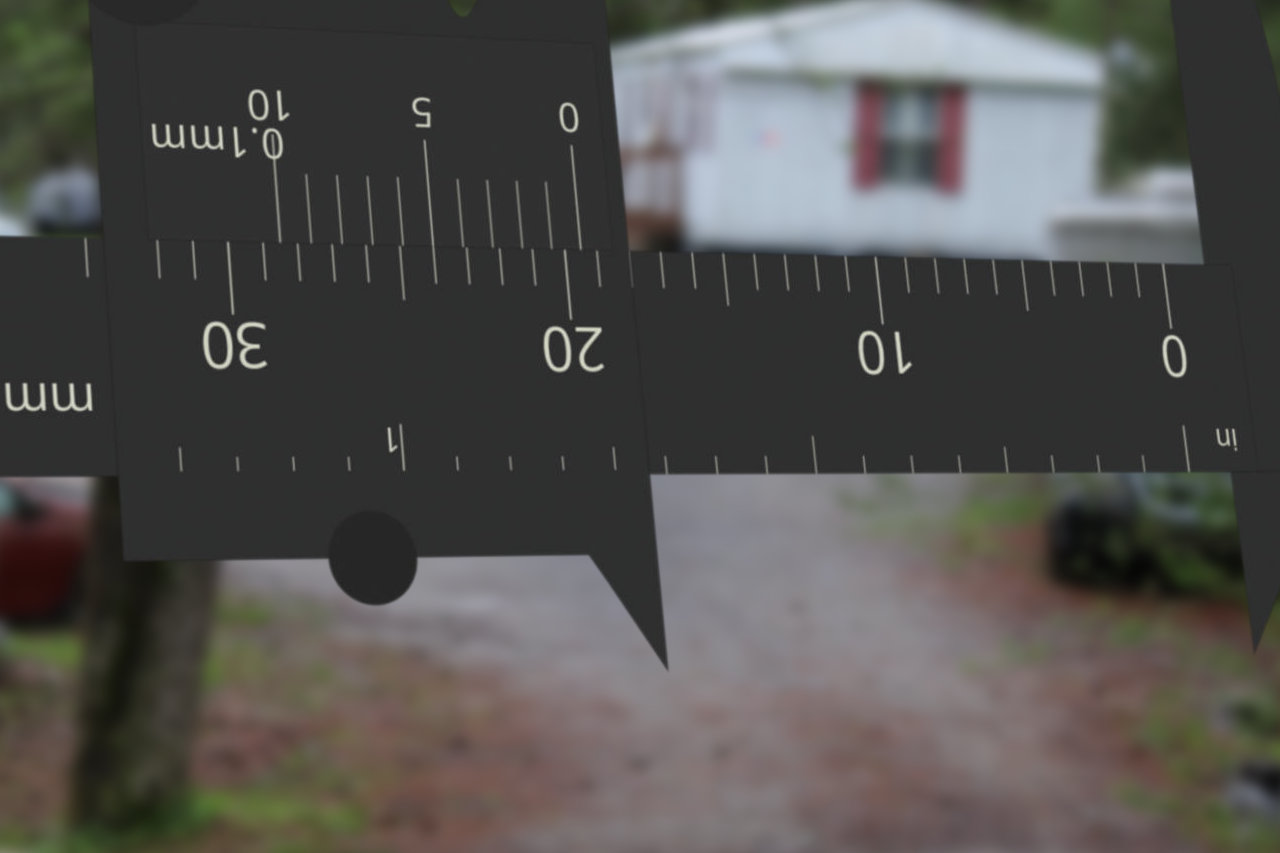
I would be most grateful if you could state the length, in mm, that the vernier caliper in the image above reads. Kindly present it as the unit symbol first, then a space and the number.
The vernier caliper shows mm 19.5
